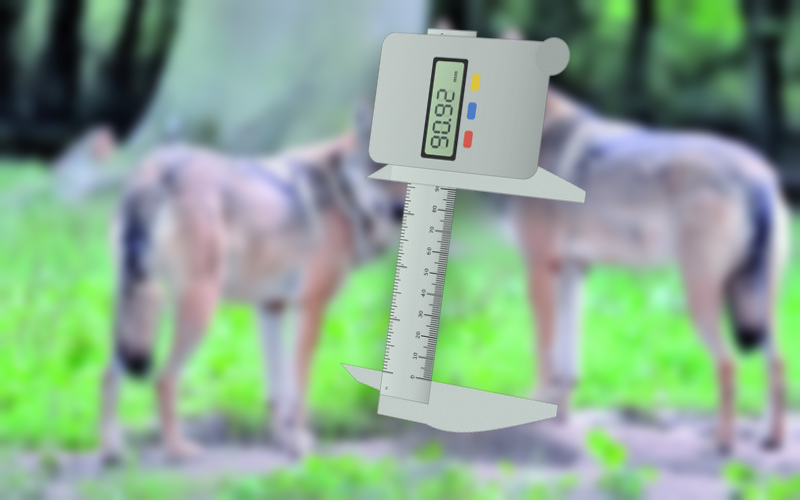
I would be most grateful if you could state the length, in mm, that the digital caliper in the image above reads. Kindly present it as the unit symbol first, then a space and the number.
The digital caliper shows mm 90.92
